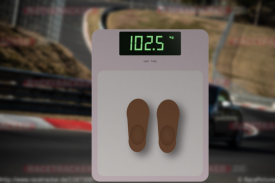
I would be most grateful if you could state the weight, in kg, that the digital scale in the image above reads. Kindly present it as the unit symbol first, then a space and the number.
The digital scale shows kg 102.5
